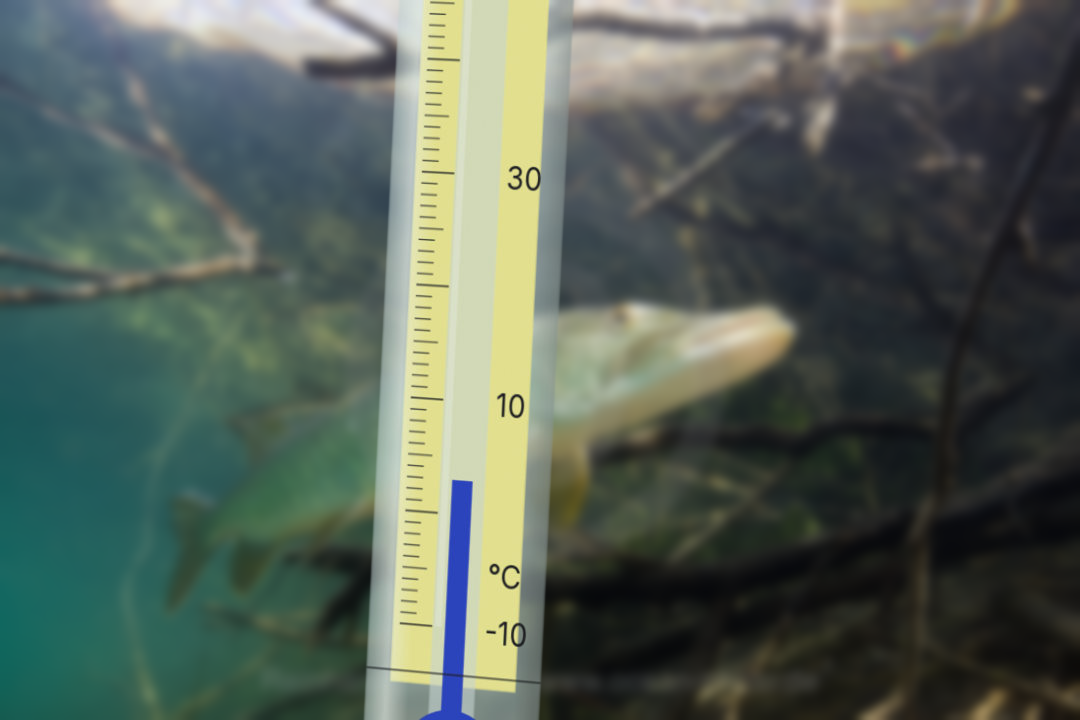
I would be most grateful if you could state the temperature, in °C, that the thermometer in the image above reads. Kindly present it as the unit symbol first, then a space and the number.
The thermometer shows °C 3
